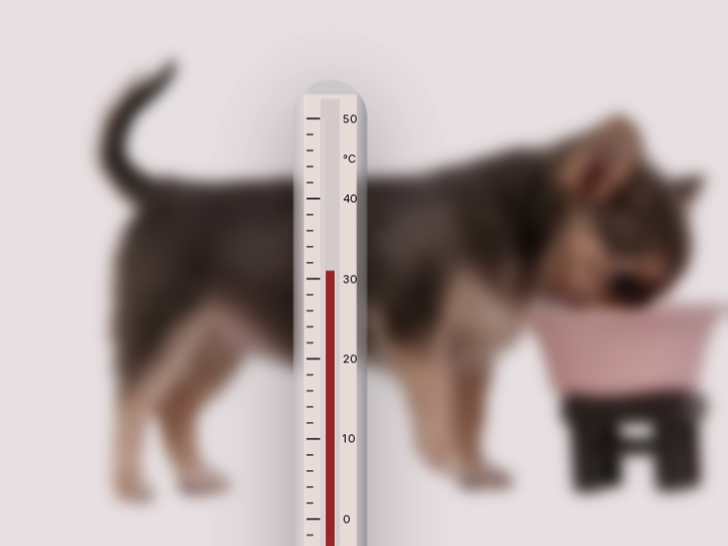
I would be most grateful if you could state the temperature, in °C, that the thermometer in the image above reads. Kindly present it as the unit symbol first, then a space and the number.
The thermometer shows °C 31
